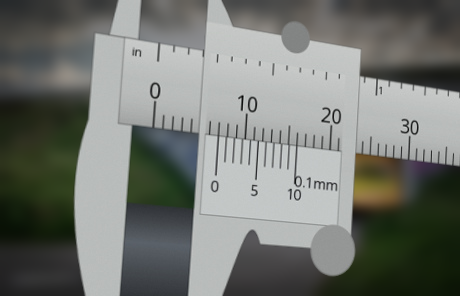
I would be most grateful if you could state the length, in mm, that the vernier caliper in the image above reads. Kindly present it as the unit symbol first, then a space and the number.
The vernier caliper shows mm 7.0
